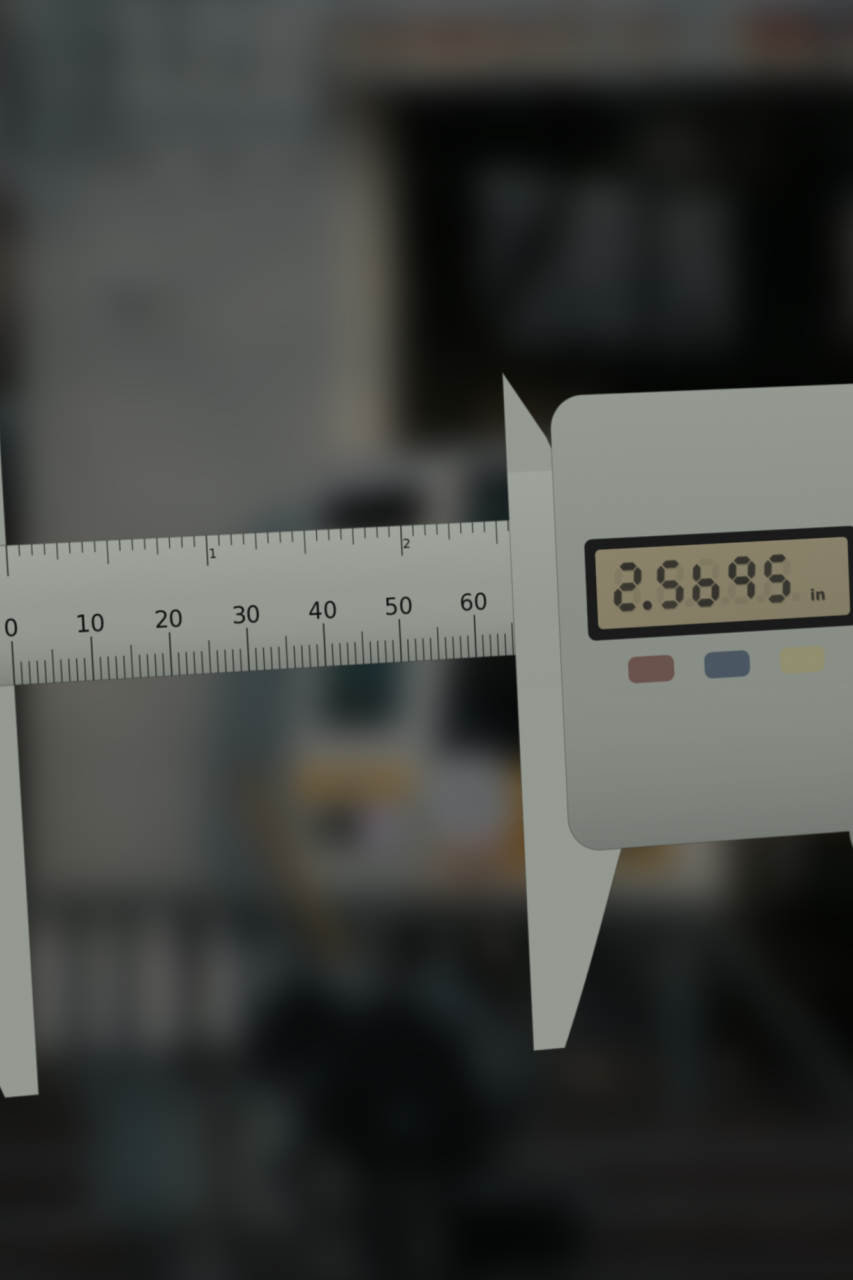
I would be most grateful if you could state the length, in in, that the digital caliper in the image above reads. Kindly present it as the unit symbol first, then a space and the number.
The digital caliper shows in 2.5695
